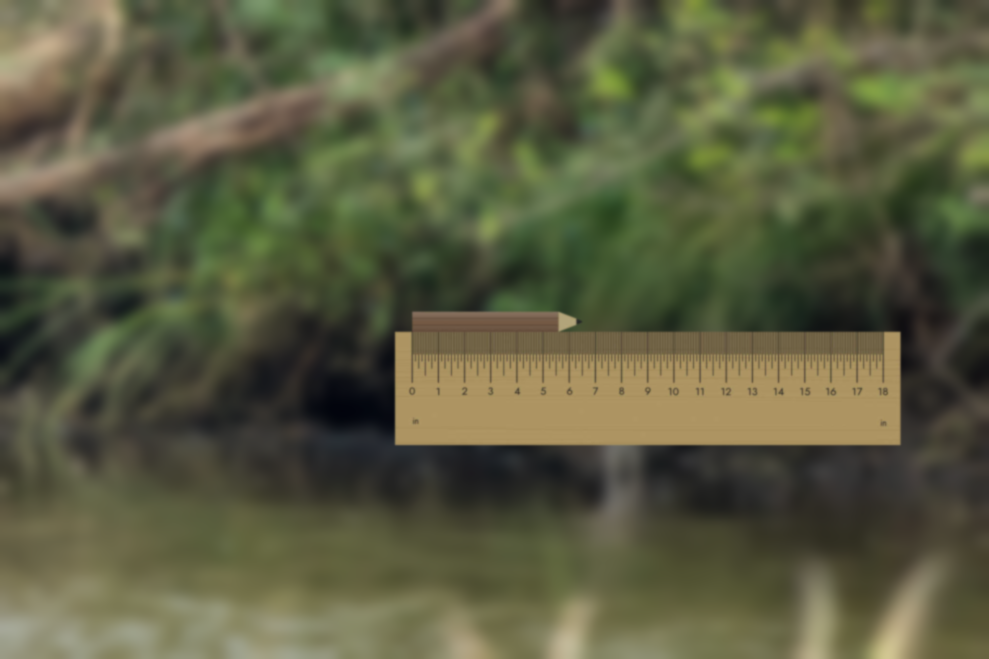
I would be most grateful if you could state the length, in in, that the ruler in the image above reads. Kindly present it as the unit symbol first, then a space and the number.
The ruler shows in 6.5
